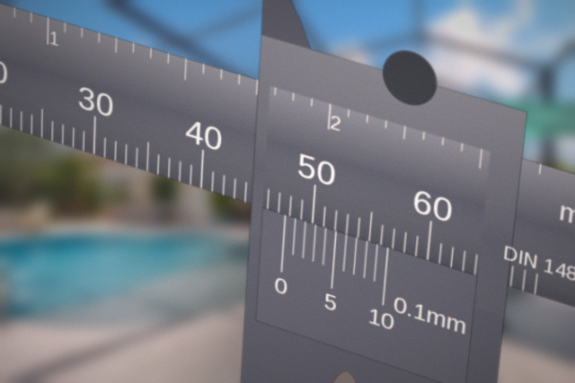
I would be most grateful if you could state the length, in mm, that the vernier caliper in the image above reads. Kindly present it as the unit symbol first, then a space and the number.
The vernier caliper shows mm 47.6
